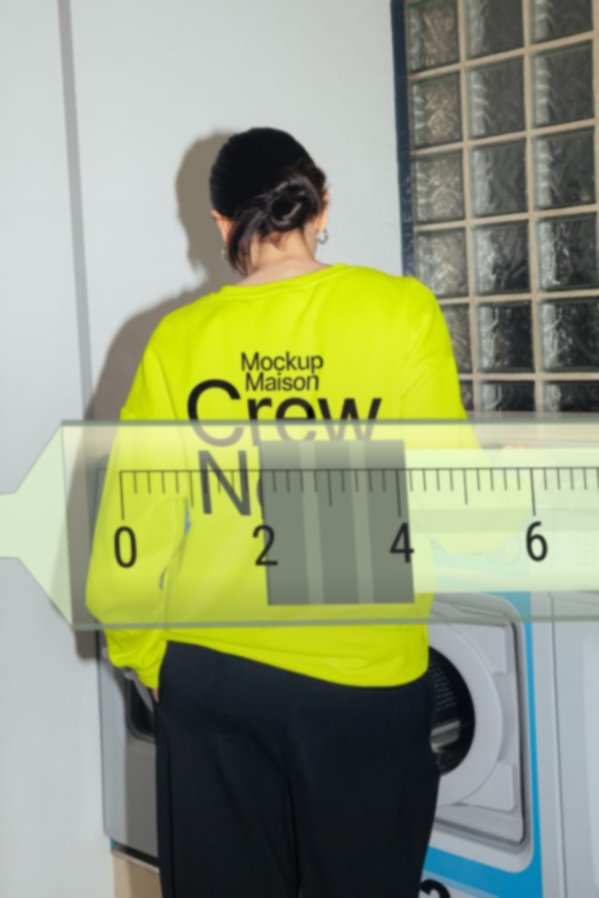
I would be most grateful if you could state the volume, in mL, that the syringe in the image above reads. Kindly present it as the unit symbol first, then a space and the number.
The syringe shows mL 2
